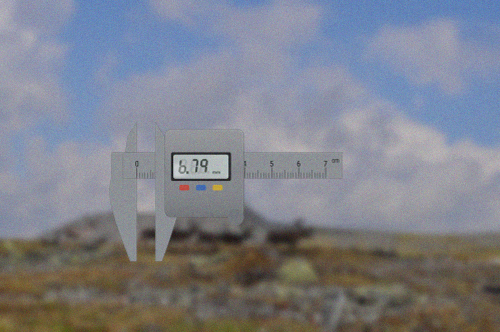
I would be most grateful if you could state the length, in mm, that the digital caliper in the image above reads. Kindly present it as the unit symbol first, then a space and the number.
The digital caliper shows mm 6.79
